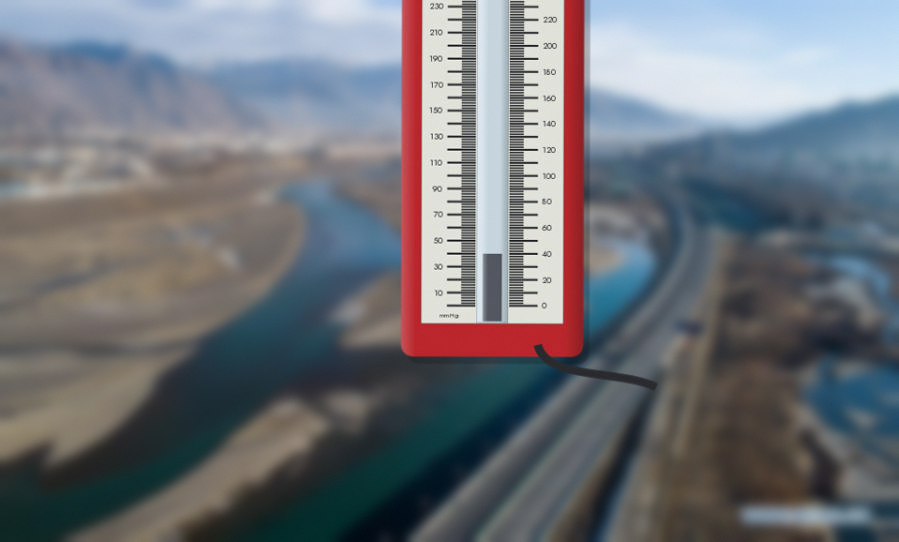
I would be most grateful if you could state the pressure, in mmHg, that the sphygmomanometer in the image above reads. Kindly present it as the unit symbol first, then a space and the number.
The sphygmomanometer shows mmHg 40
